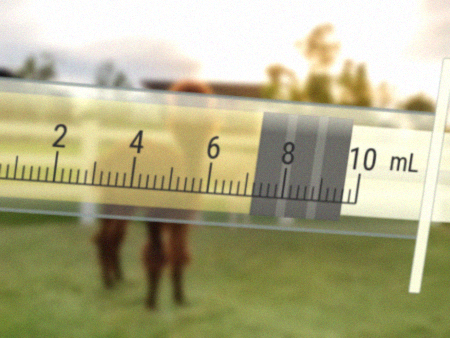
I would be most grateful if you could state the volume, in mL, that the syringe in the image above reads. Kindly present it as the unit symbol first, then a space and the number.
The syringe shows mL 7.2
